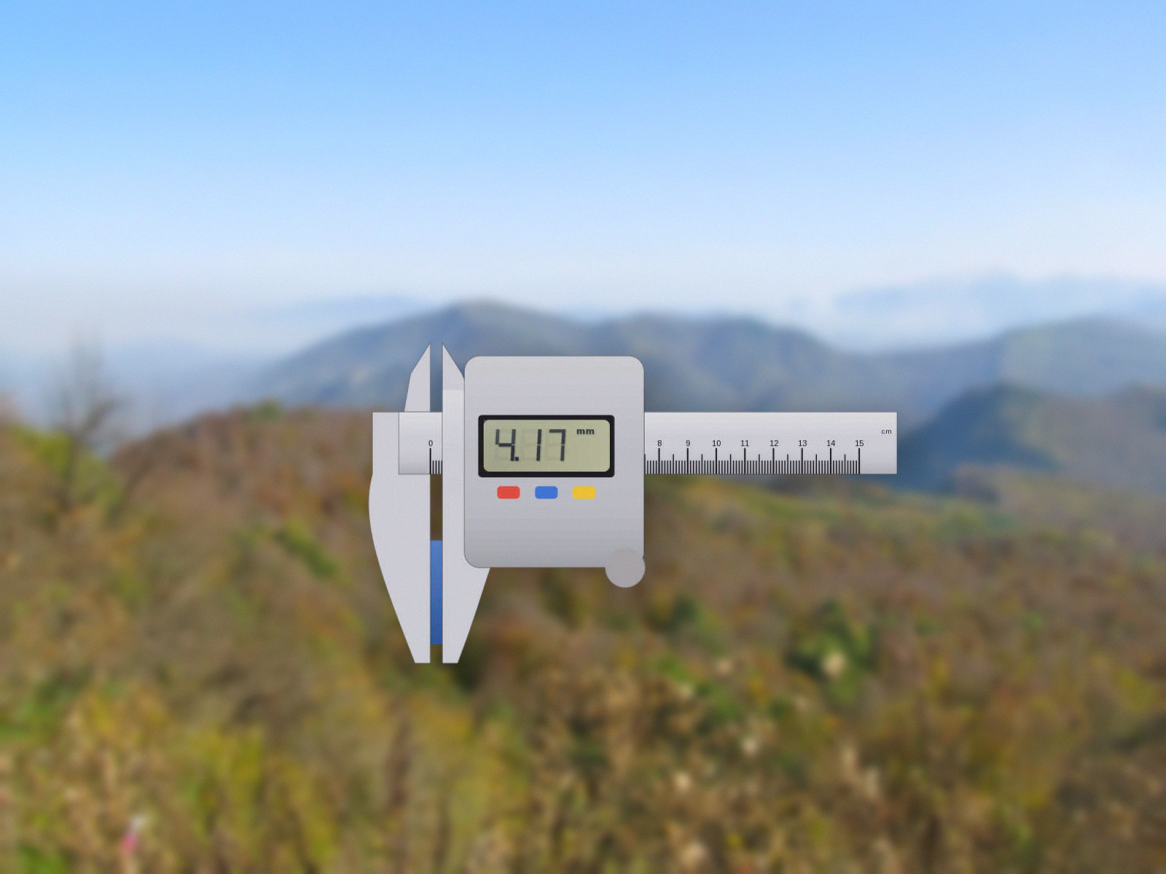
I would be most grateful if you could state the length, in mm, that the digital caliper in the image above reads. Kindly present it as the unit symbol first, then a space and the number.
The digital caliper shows mm 4.17
